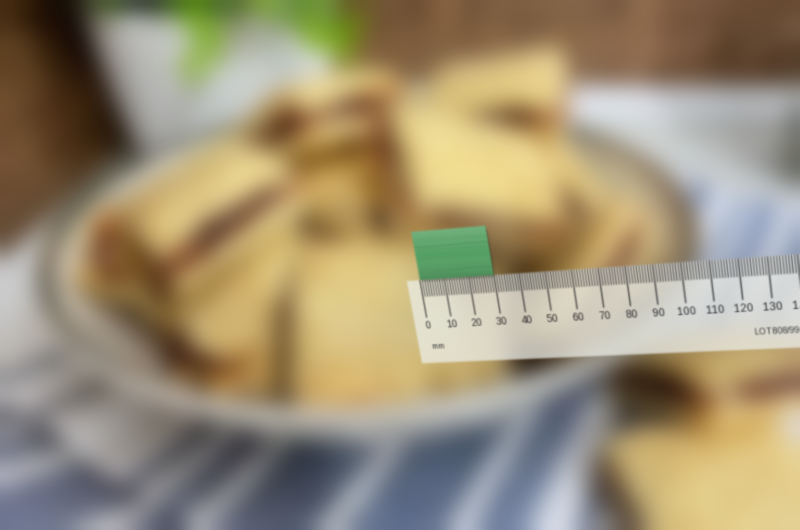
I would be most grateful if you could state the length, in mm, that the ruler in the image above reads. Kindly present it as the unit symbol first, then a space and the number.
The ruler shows mm 30
